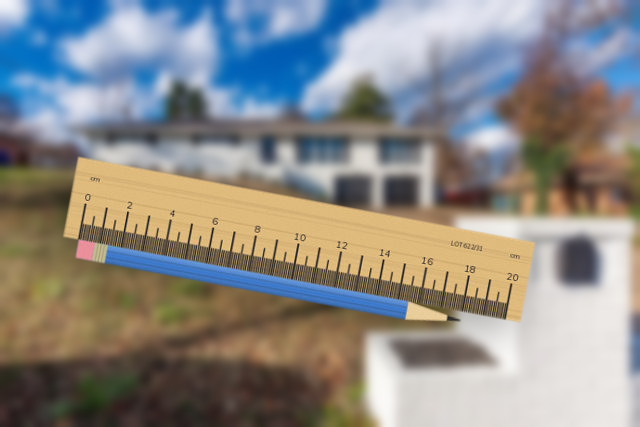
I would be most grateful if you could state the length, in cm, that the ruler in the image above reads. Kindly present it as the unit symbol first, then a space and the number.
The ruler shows cm 18
